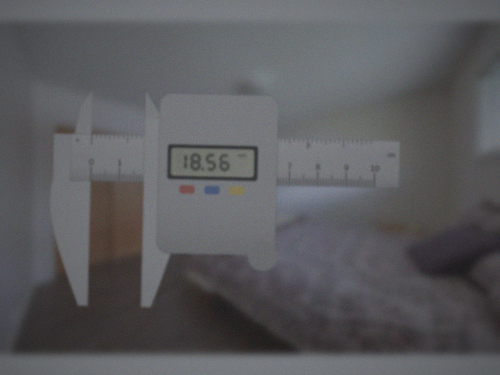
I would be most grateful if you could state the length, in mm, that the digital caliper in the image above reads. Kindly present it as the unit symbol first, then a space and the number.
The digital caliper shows mm 18.56
